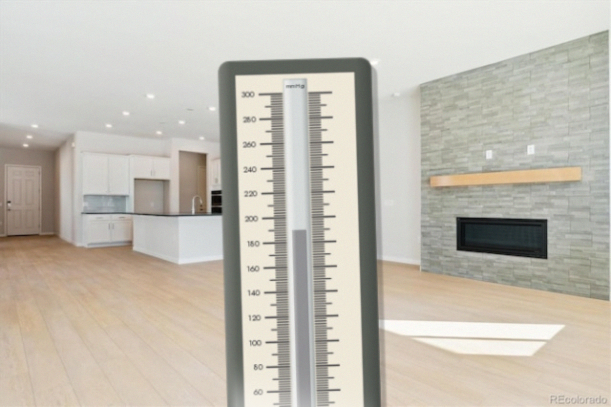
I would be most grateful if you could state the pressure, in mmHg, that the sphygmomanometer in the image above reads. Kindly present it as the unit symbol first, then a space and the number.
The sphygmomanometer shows mmHg 190
